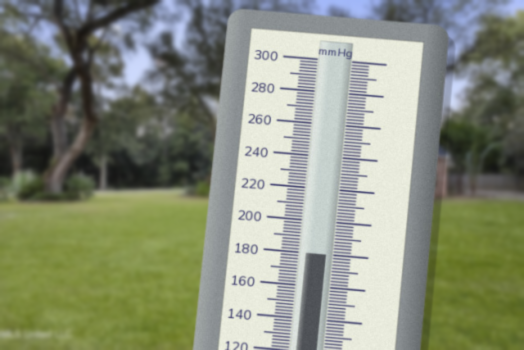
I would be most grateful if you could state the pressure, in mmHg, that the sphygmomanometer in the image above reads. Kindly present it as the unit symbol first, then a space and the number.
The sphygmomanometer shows mmHg 180
